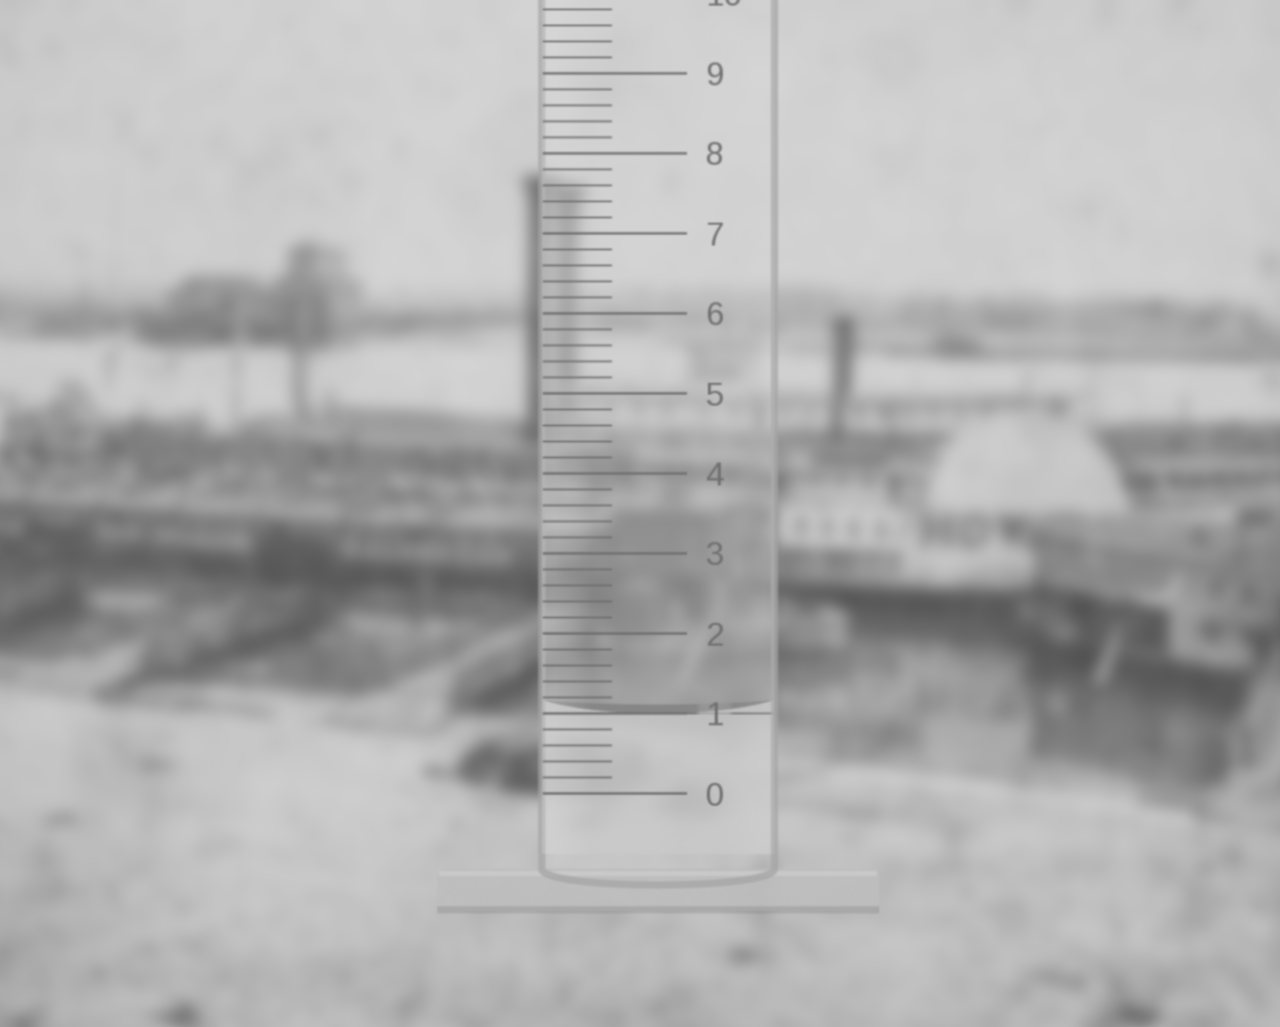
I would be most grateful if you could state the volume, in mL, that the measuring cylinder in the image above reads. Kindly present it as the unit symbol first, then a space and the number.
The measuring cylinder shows mL 1
